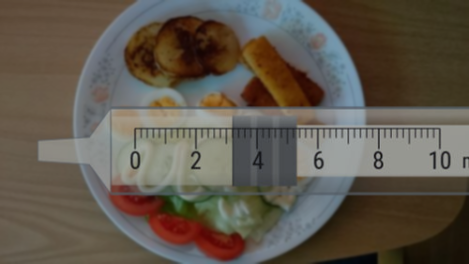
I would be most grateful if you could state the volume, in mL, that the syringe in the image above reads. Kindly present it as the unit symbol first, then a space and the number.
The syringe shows mL 3.2
